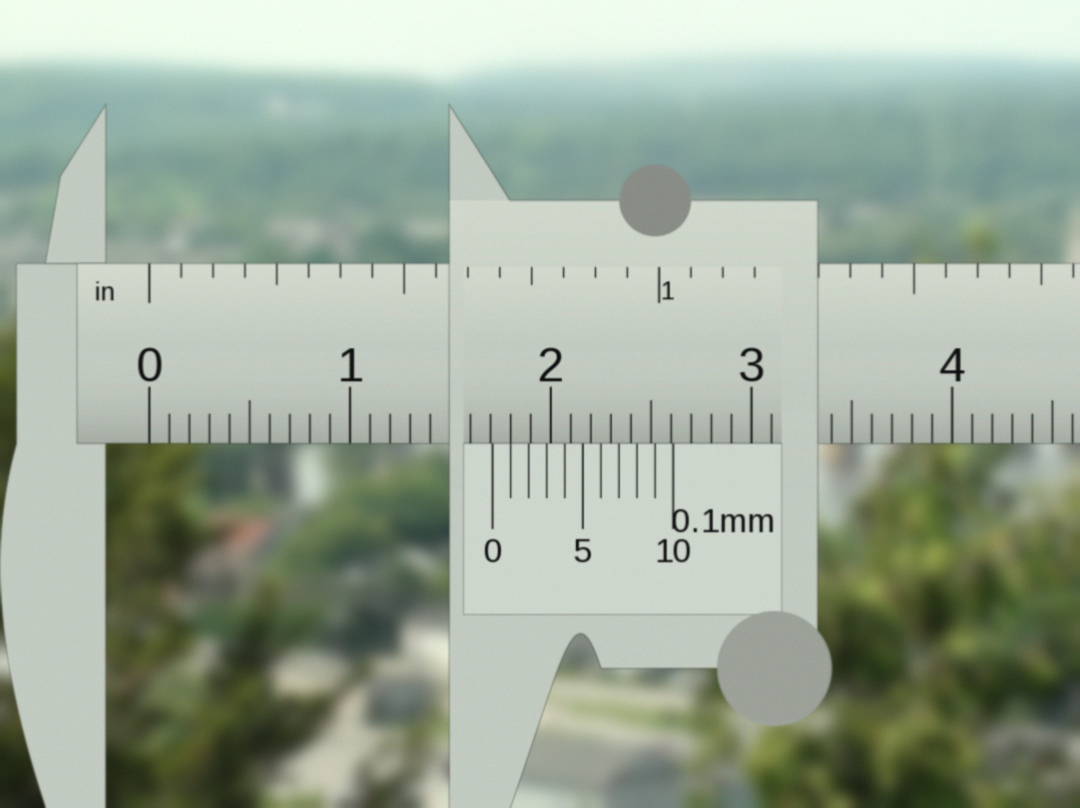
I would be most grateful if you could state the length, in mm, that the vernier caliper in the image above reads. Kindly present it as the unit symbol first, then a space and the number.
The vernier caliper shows mm 17.1
